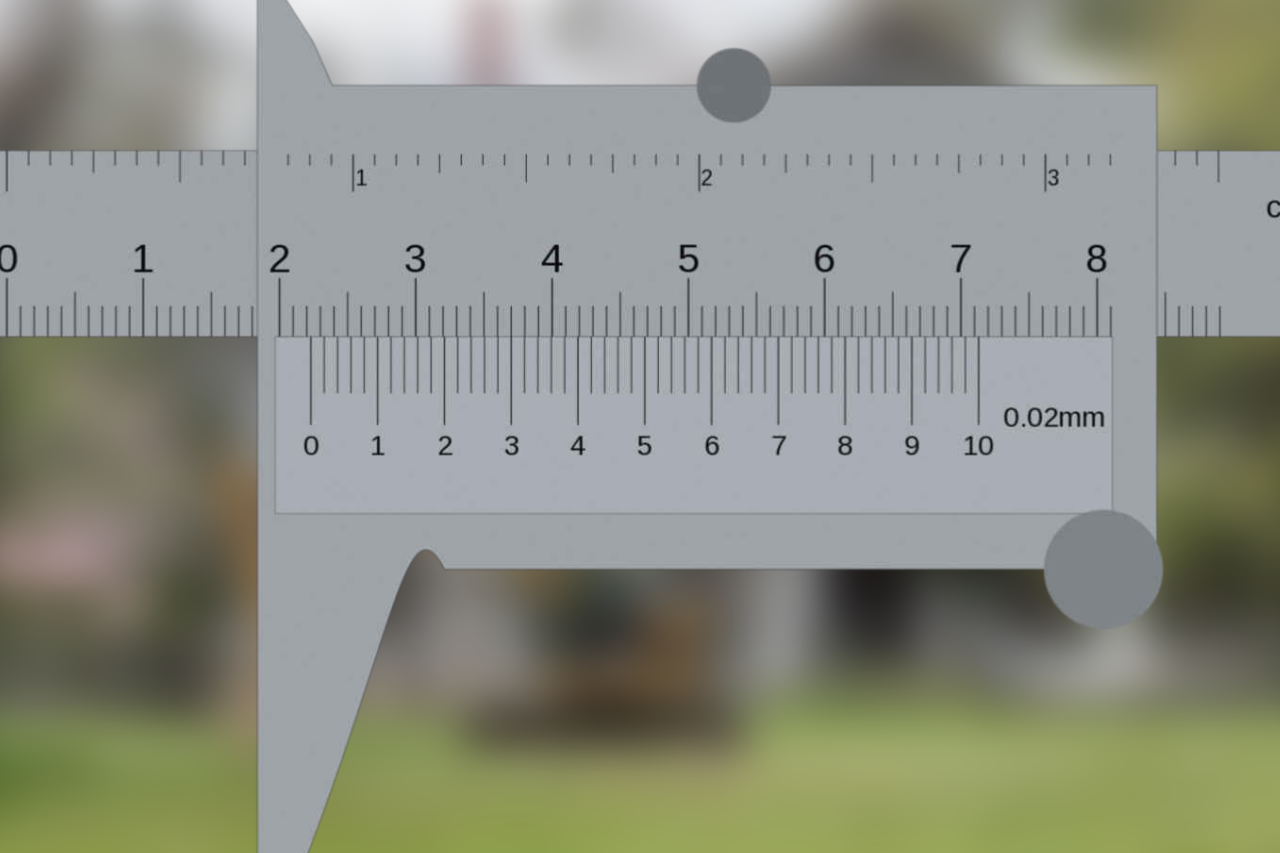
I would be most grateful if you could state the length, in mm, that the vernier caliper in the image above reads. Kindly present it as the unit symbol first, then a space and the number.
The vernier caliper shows mm 22.3
